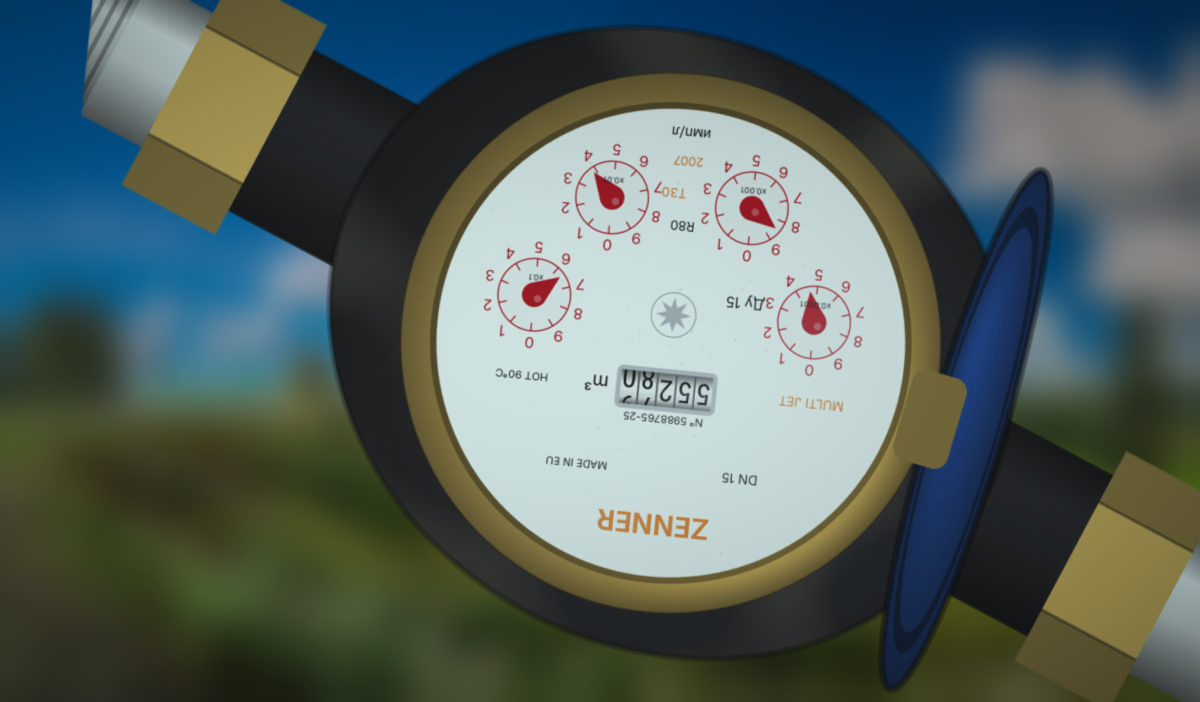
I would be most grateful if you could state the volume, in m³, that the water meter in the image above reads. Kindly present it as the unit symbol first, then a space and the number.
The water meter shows m³ 55279.6384
